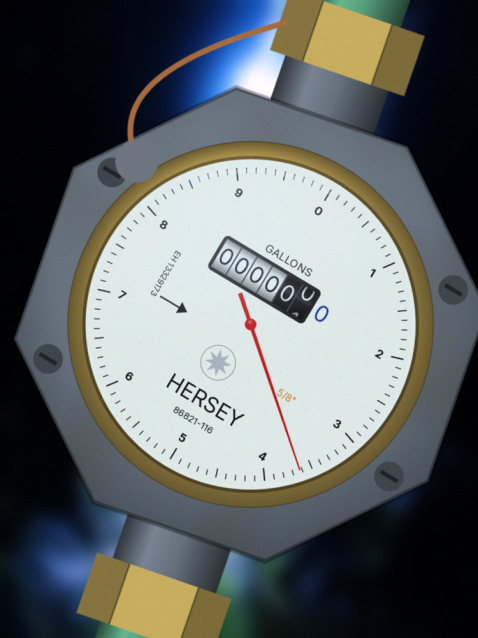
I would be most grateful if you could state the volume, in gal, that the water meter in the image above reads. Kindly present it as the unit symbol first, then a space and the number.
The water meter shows gal 3.6
